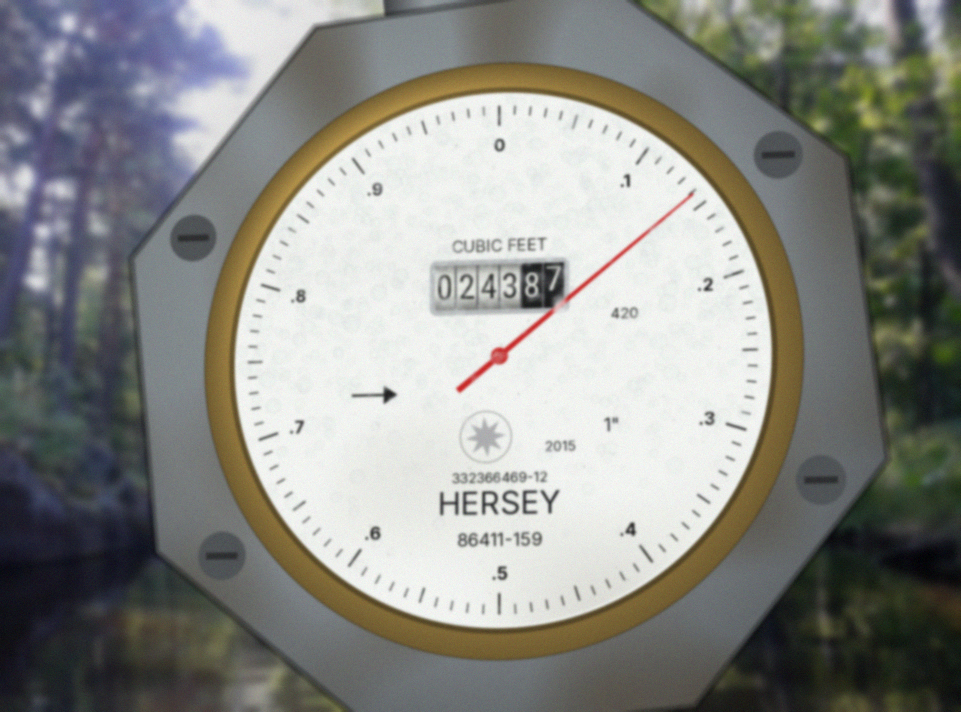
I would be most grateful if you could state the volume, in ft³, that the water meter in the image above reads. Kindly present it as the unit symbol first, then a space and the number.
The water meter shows ft³ 24387.14
